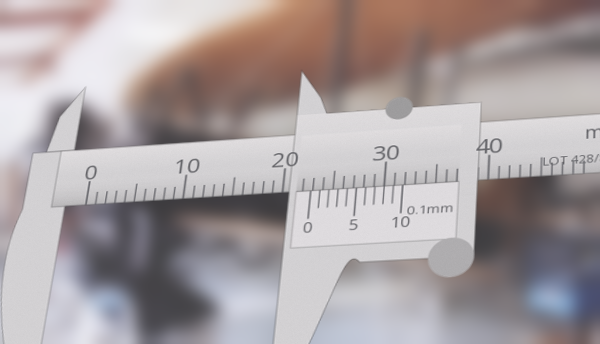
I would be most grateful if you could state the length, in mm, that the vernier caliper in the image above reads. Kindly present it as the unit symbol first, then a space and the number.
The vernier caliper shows mm 22.8
